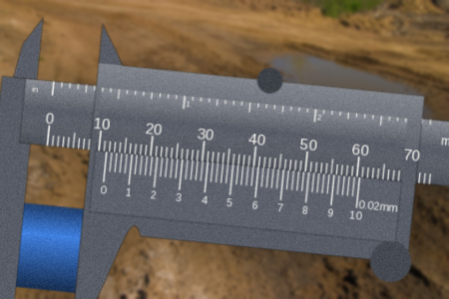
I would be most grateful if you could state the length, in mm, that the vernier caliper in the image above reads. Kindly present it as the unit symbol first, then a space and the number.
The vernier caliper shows mm 11.5
